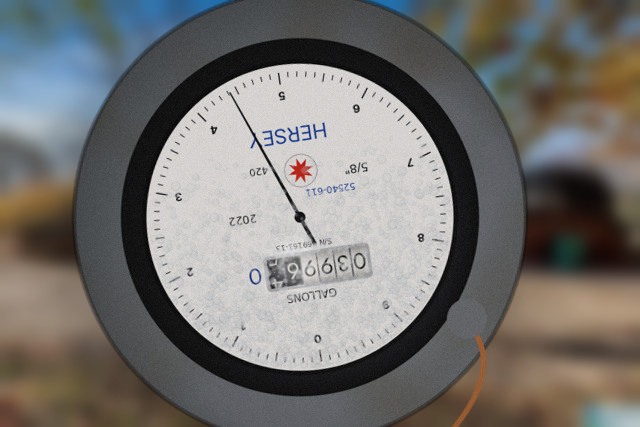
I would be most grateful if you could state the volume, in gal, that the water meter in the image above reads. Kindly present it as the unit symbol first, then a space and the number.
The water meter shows gal 399644.4
